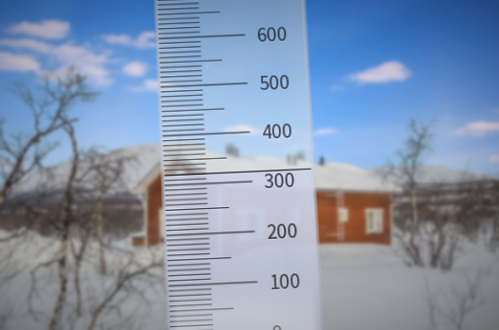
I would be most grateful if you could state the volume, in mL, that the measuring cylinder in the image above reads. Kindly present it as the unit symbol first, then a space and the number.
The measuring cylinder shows mL 320
